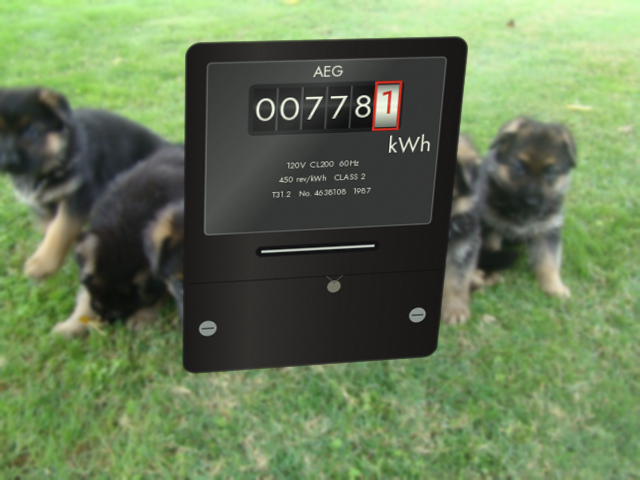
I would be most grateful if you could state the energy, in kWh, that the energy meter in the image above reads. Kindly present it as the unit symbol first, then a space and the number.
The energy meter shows kWh 778.1
